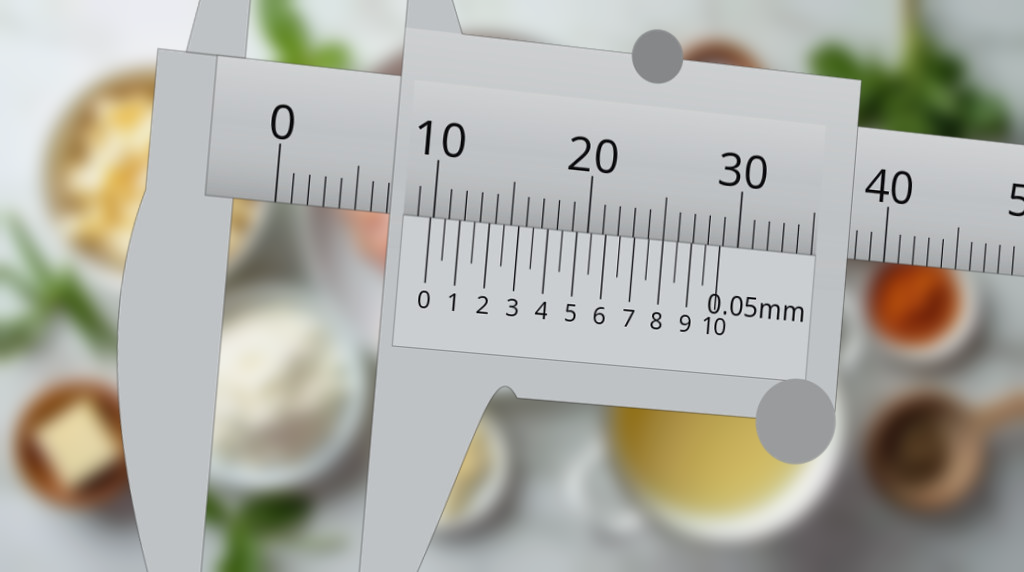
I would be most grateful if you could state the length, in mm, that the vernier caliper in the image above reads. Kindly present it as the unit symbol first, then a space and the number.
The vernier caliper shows mm 9.8
